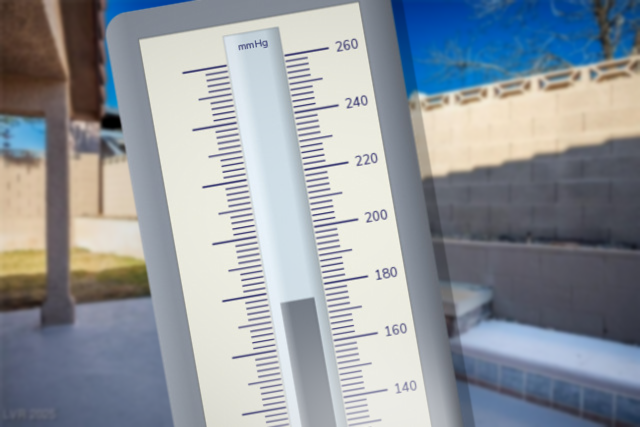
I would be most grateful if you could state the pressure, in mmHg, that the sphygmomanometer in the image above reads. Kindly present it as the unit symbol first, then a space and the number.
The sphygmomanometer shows mmHg 176
